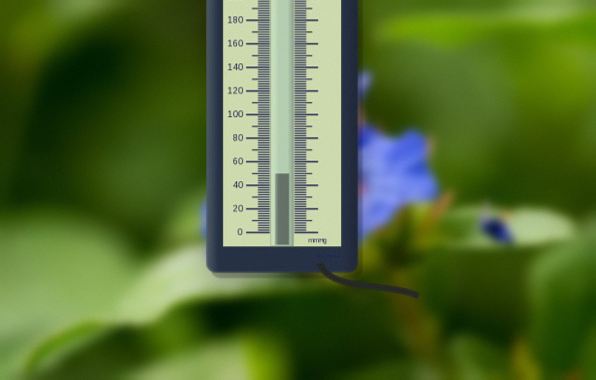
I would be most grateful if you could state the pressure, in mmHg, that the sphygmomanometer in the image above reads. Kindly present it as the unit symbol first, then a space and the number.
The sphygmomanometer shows mmHg 50
